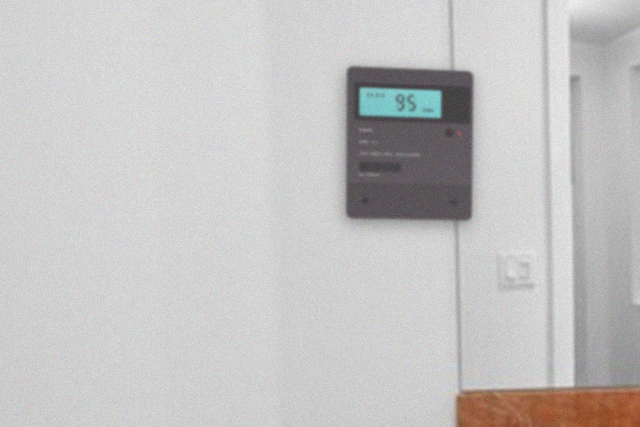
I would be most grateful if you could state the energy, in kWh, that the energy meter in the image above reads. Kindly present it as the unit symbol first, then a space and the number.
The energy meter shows kWh 95
